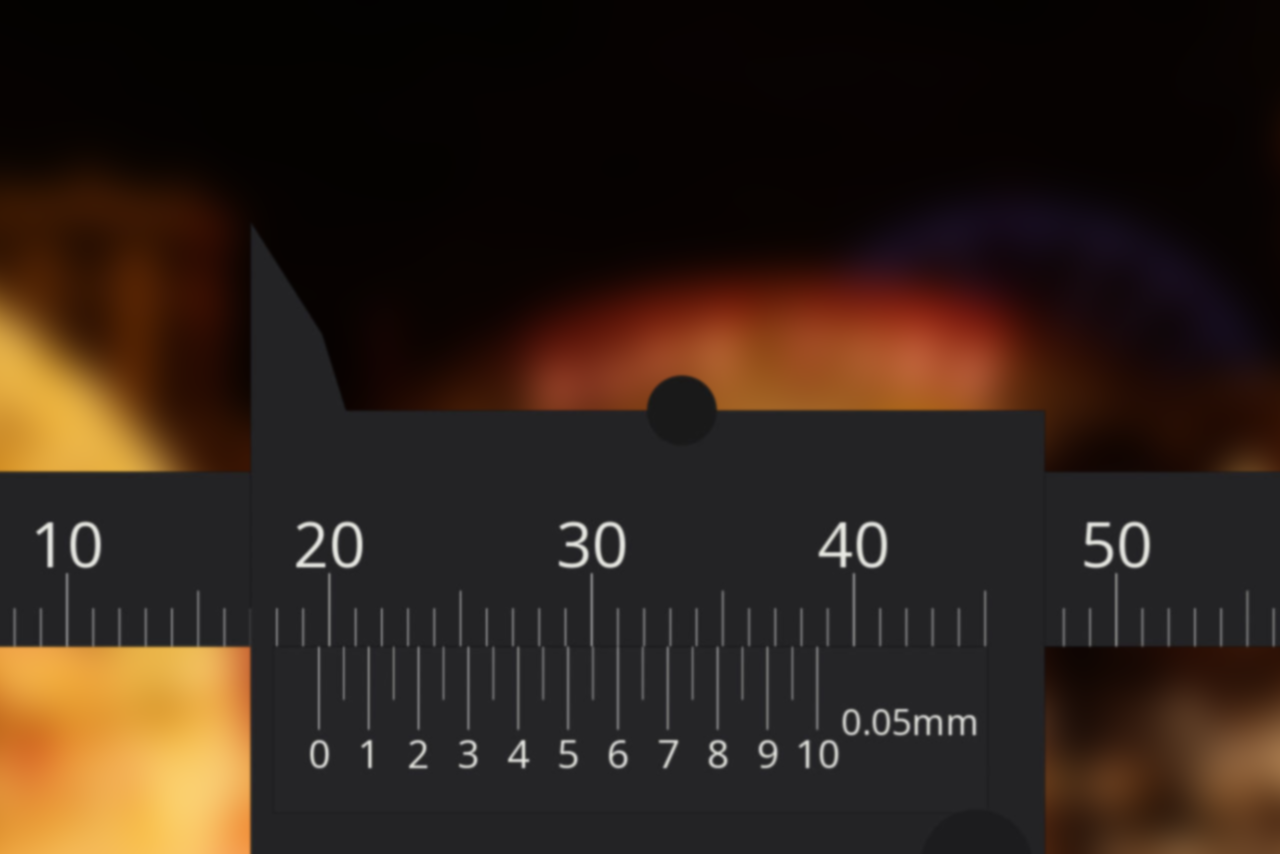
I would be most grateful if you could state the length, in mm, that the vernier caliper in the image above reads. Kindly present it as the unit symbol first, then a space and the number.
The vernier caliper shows mm 19.6
